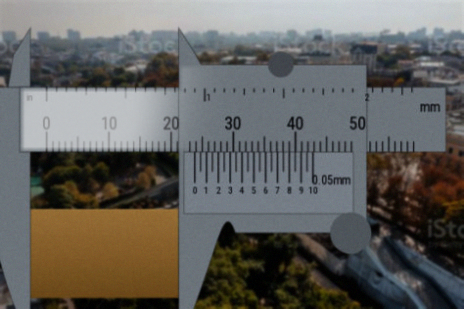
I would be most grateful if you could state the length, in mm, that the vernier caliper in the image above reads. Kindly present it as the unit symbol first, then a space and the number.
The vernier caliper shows mm 23.8
